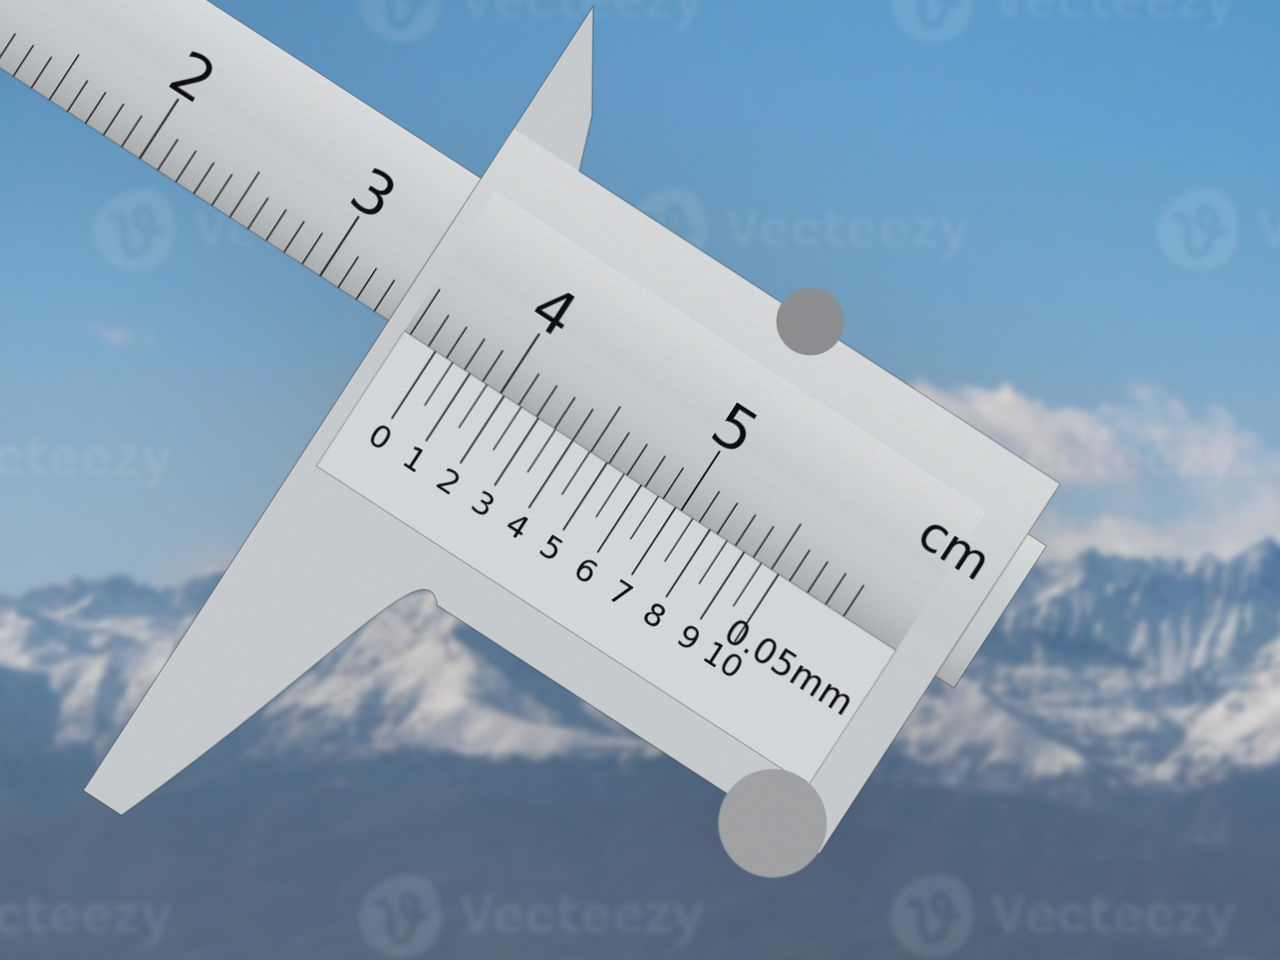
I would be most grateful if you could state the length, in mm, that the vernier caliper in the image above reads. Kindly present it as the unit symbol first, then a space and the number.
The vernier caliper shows mm 36.4
